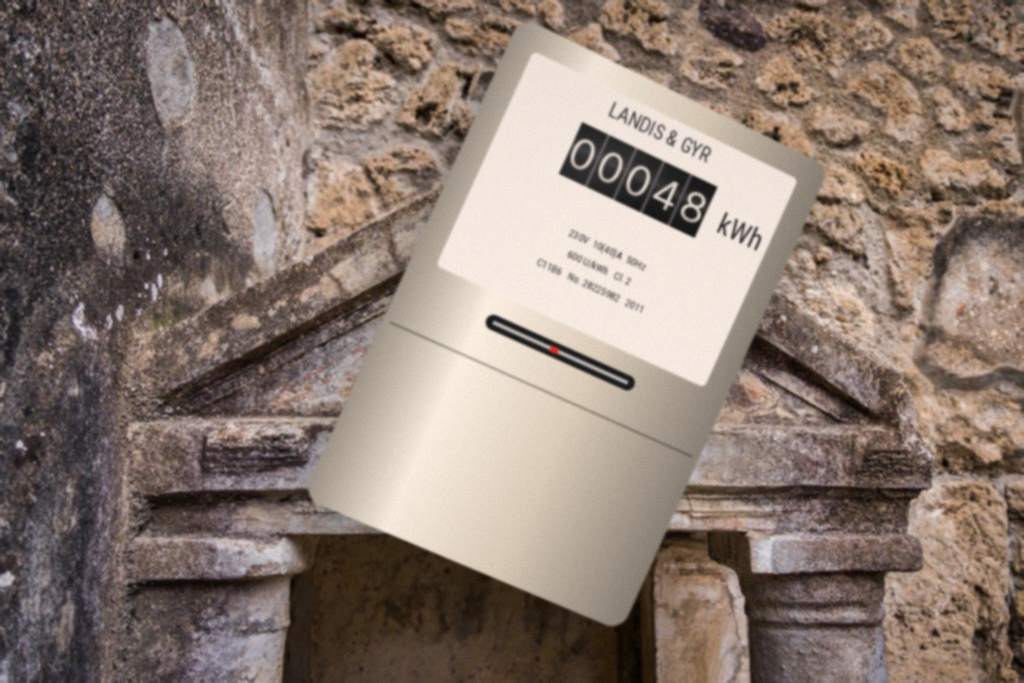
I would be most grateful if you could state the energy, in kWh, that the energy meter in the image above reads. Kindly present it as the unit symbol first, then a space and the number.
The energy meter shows kWh 48
